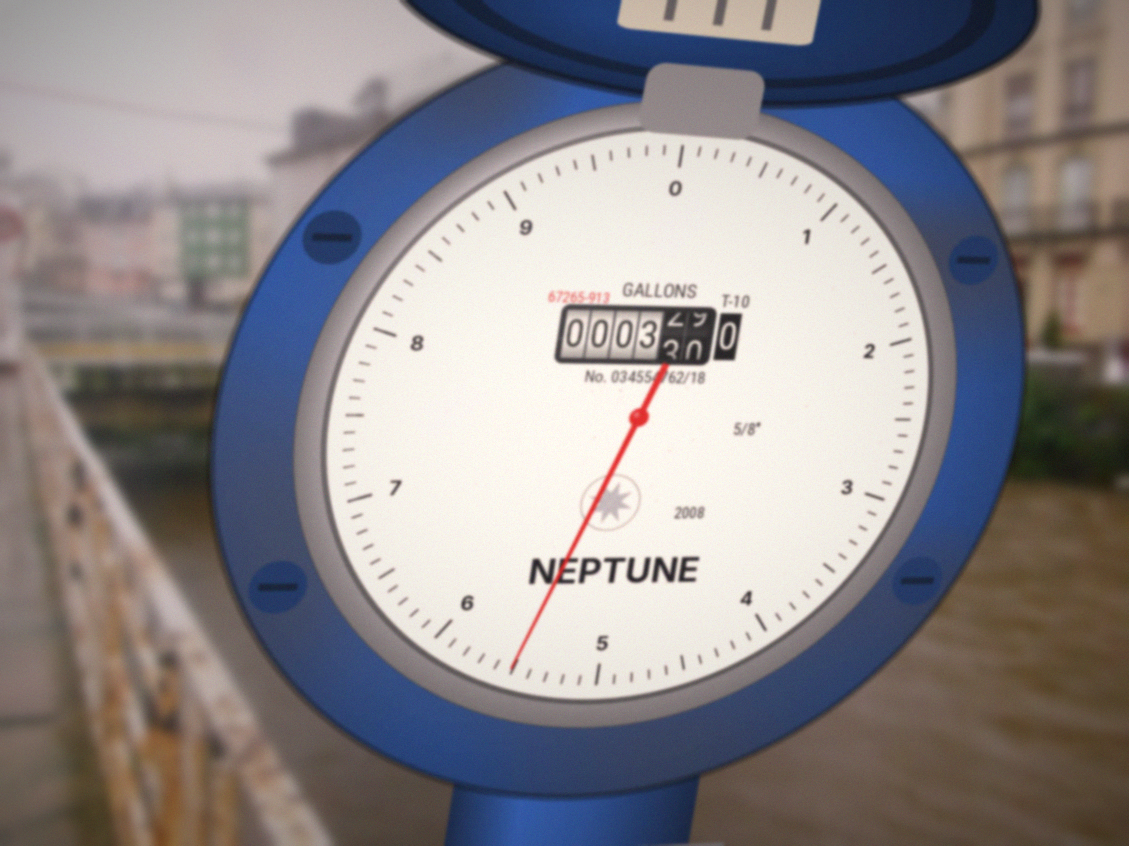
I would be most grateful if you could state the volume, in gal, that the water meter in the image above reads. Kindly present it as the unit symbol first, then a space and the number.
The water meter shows gal 3295.5
